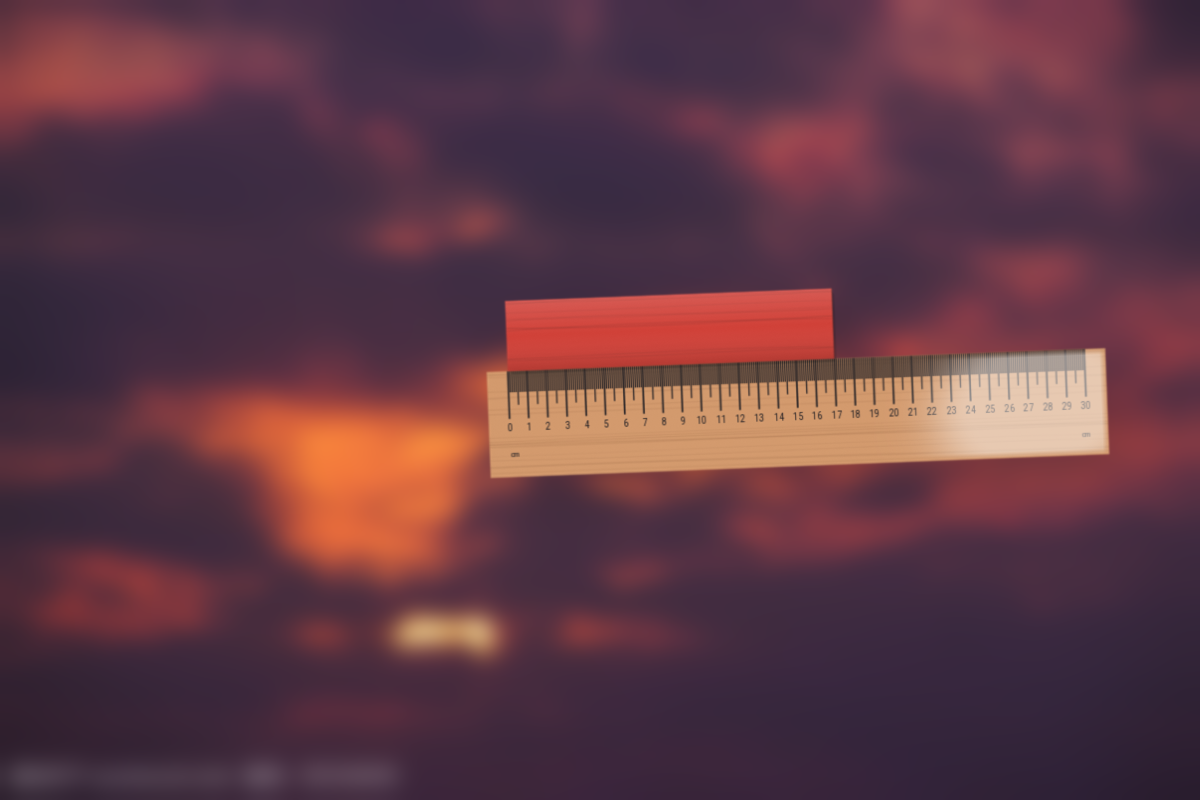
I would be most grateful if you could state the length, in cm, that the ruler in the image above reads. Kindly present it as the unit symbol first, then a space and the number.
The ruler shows cm 17
